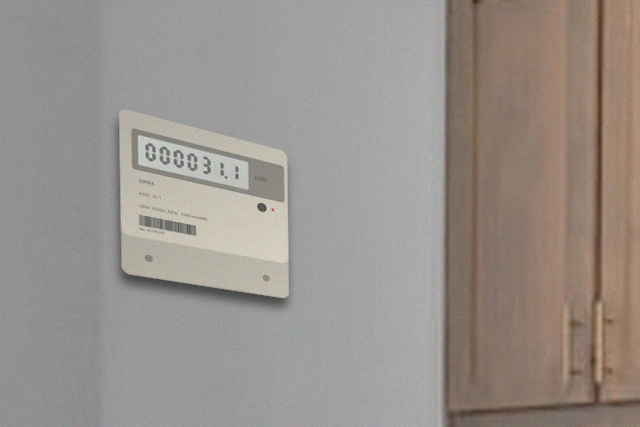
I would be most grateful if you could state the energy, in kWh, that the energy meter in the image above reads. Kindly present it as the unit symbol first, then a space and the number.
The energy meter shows kWh 31.1
